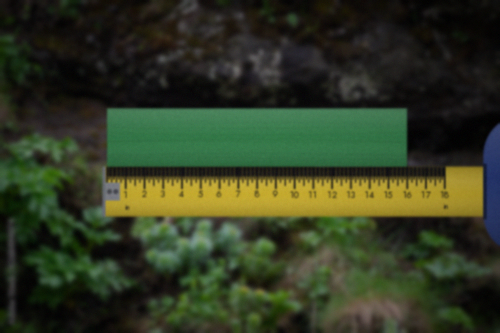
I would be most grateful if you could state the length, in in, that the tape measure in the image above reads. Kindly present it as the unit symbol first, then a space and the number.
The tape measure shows in 16
